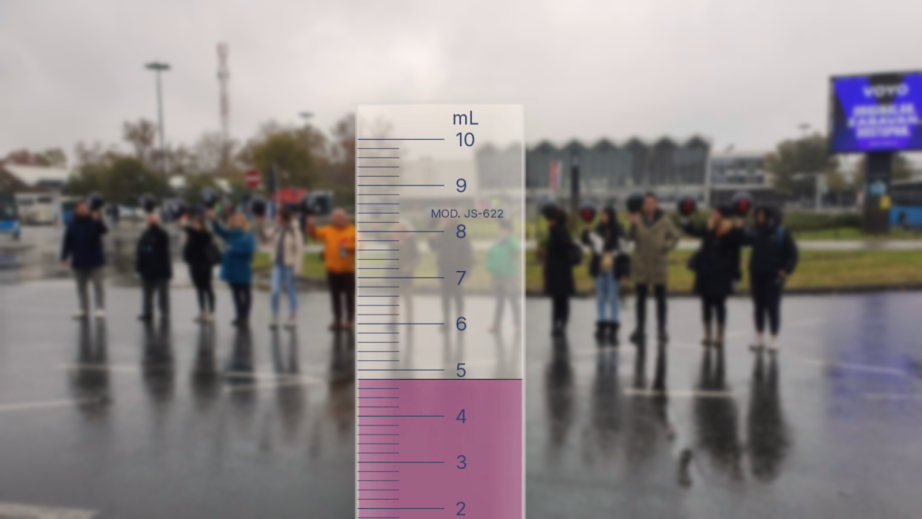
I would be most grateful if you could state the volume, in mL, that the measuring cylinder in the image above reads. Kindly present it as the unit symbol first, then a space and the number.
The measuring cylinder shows mL 4.8
